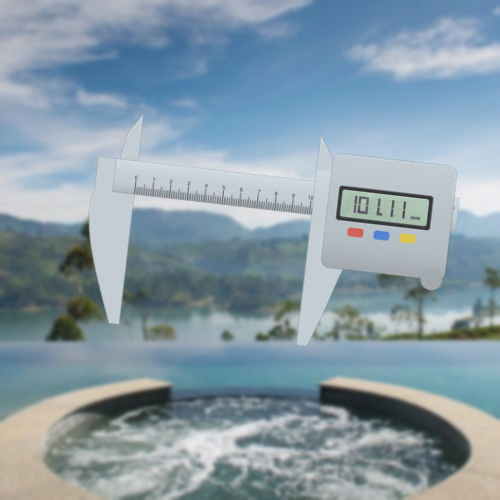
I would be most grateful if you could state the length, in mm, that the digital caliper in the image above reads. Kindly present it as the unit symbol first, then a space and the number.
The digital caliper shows mm 101.11
